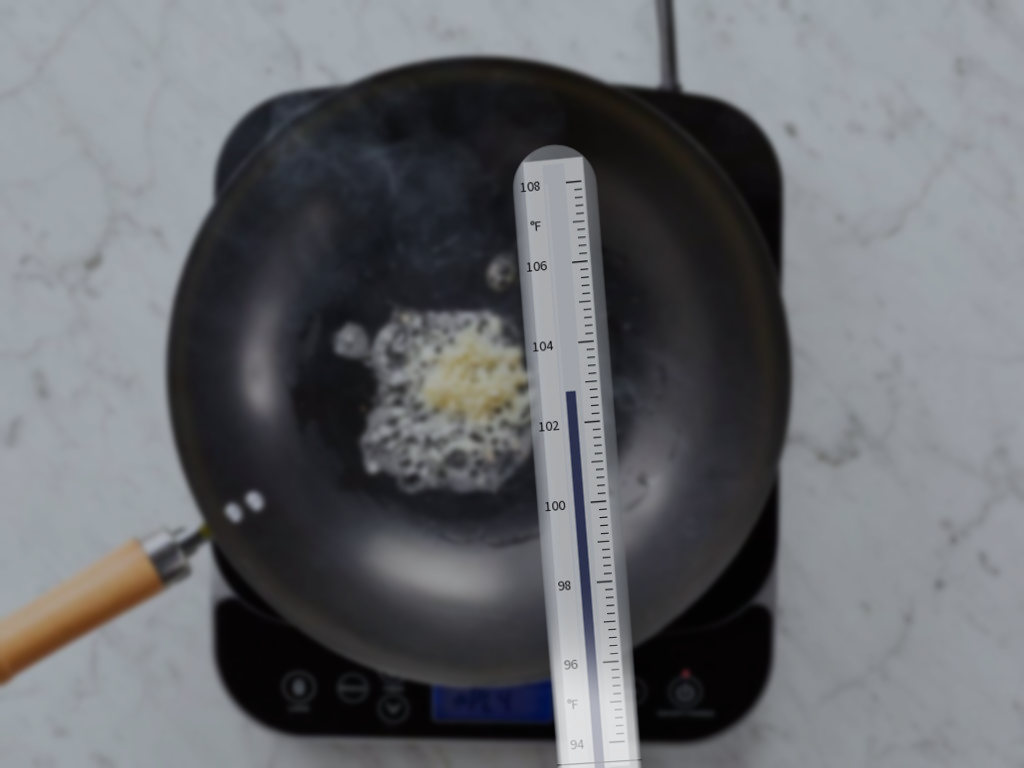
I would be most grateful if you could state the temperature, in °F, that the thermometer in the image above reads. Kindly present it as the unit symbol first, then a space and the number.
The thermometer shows °F 102.8
